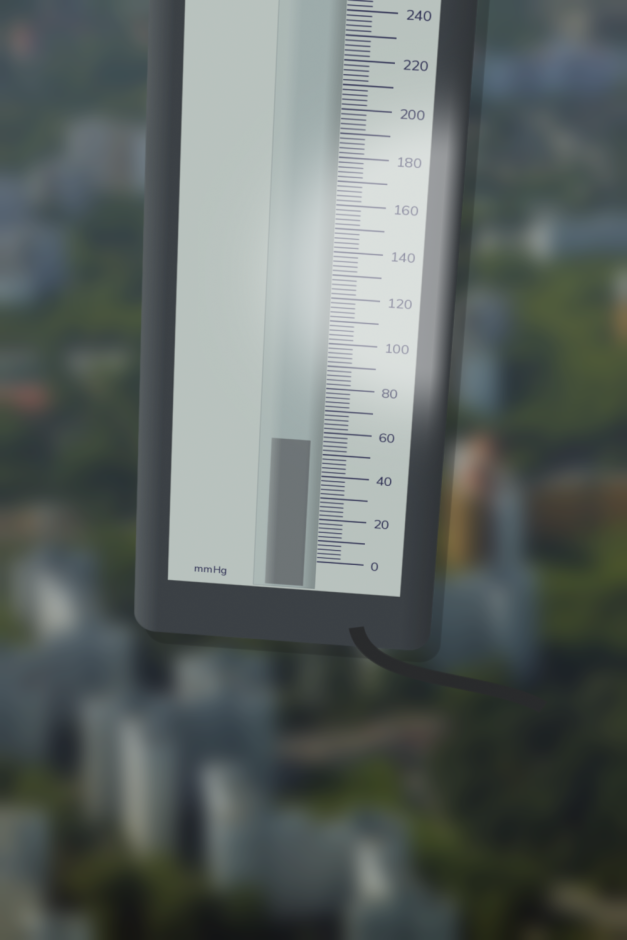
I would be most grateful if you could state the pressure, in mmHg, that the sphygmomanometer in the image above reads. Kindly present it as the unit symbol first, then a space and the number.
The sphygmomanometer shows mmHg 56
